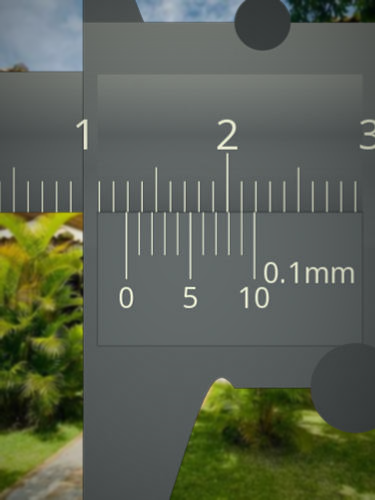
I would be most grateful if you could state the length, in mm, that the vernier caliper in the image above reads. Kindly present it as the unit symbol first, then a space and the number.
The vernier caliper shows mm 12.9
